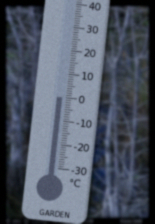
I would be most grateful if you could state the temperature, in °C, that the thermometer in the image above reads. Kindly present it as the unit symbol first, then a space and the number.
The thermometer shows °C 0
